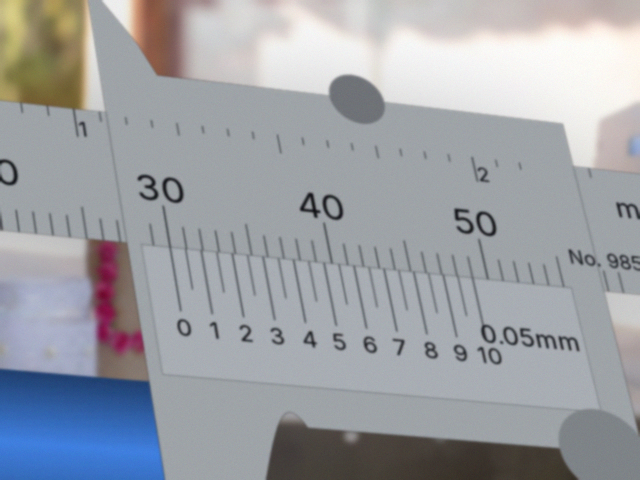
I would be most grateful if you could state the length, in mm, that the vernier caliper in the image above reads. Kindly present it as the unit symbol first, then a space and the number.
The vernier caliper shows mm 30.0
